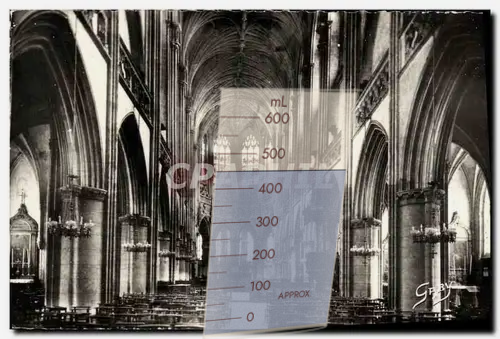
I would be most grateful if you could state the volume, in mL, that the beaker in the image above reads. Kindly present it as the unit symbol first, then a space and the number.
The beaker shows mL 450
